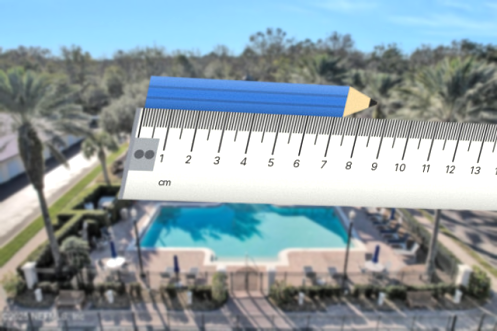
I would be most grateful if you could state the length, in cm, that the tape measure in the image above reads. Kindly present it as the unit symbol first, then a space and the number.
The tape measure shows cm 8.5
